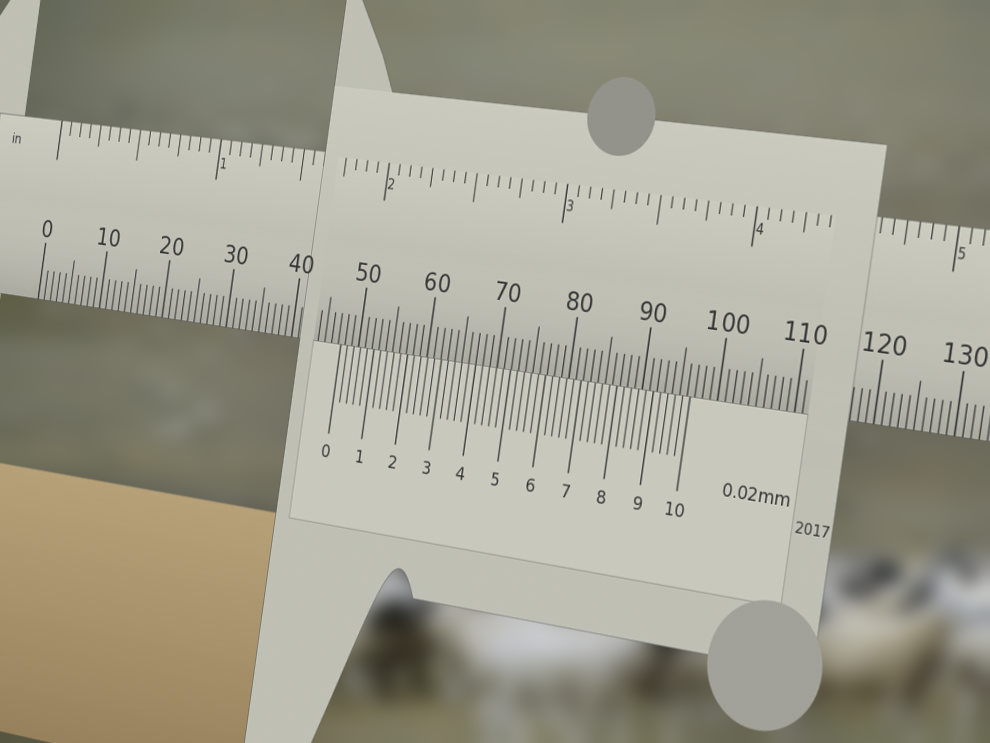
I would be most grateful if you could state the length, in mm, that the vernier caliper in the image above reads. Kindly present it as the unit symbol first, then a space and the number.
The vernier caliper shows mm 47.4
